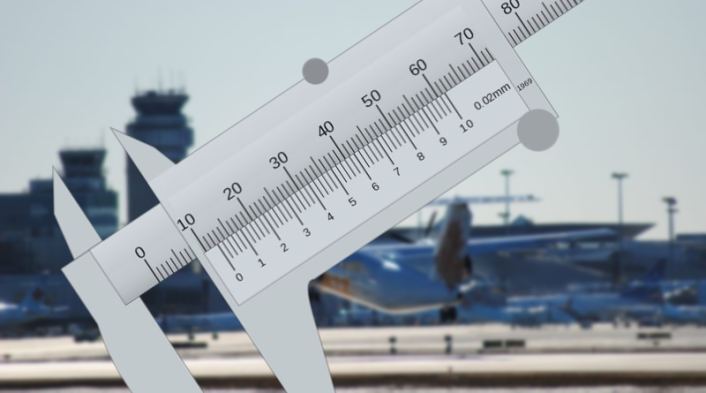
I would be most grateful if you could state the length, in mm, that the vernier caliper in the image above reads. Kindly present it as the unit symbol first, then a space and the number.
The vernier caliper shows mm 12.4
